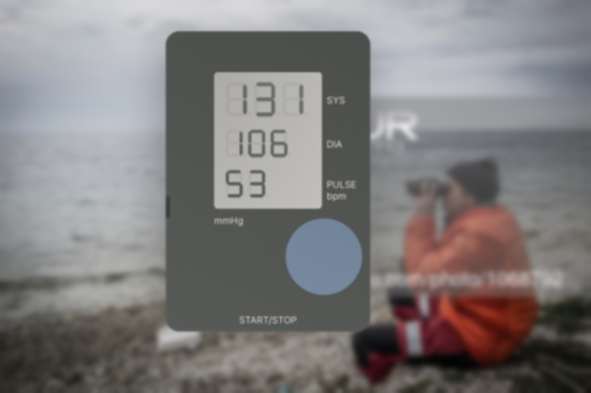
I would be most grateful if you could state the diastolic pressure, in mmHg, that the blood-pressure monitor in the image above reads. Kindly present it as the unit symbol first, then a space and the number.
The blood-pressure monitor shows mmHg 106
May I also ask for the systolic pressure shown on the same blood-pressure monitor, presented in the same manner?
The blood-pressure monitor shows mmHg 131
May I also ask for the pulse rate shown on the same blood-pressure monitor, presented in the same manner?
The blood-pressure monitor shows bpm 53
